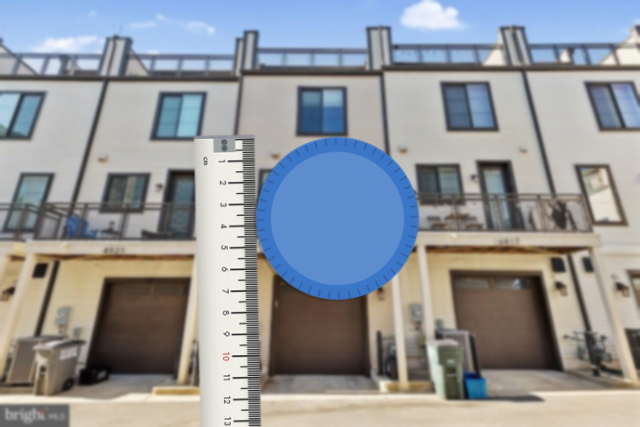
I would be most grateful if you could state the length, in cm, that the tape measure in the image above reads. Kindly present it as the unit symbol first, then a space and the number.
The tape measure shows cm 7.5
